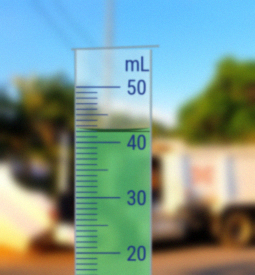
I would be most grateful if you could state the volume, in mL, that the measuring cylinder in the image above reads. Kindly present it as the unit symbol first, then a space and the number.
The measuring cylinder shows mL 42
